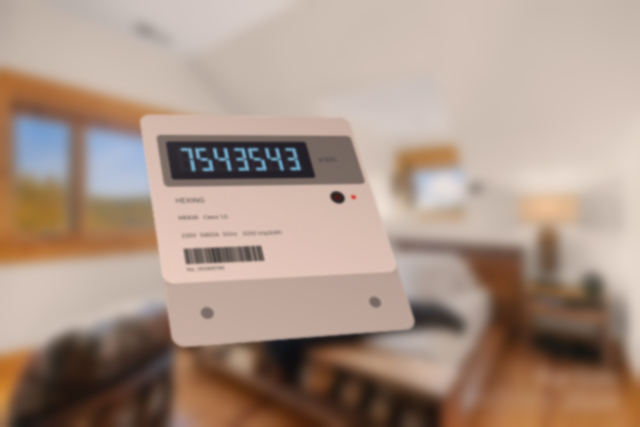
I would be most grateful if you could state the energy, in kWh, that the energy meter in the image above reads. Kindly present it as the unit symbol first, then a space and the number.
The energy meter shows kWh 7543543
